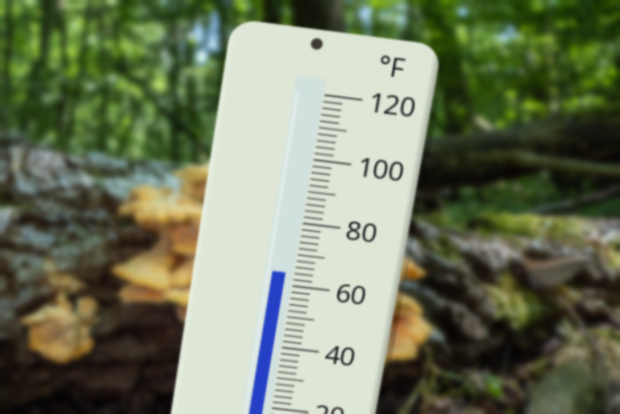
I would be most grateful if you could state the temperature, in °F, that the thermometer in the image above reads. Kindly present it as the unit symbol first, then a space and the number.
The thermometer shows °F 64
